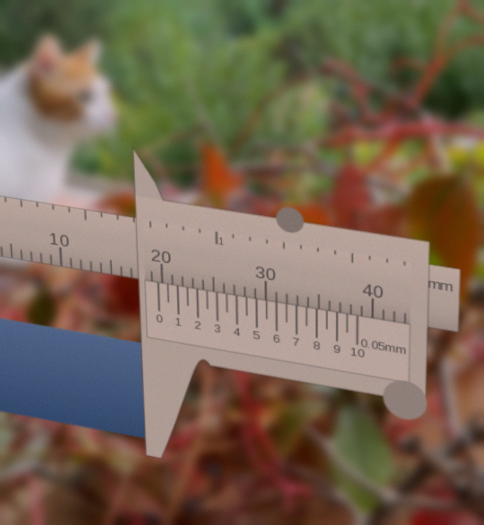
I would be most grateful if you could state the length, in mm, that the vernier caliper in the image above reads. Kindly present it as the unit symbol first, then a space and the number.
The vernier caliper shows mm 19.6
